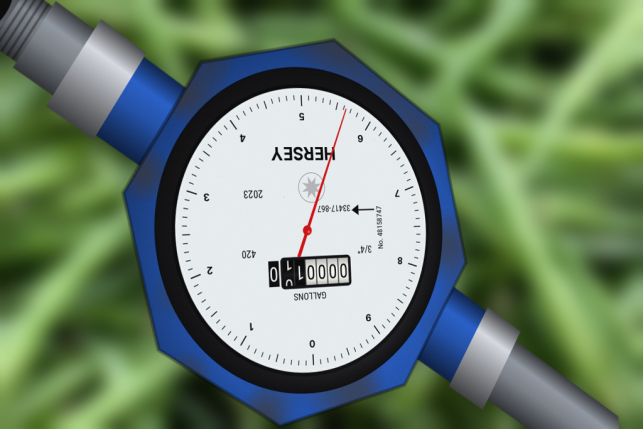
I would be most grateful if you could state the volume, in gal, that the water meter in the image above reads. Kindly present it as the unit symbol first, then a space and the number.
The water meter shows gal 105.6
